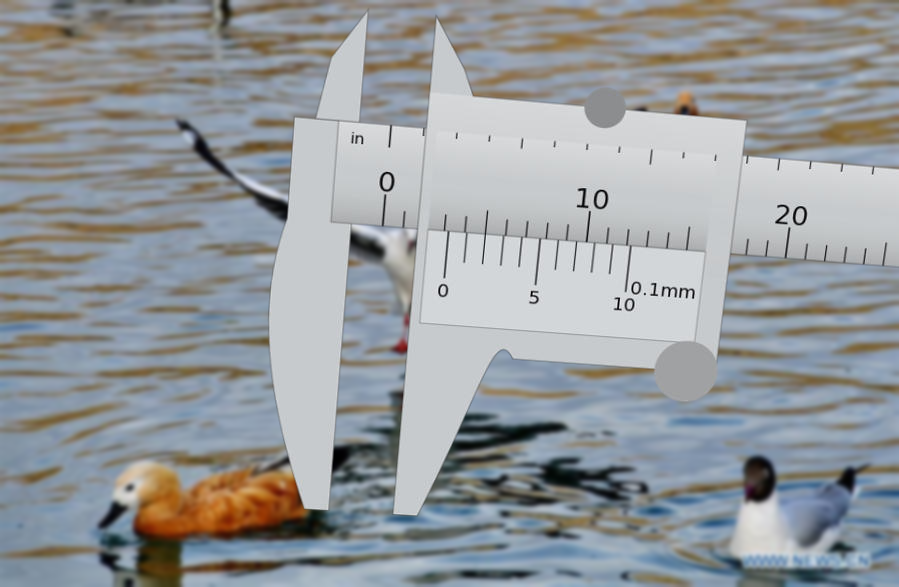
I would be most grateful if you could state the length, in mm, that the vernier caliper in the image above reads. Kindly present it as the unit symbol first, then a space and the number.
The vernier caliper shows mm 3.2
